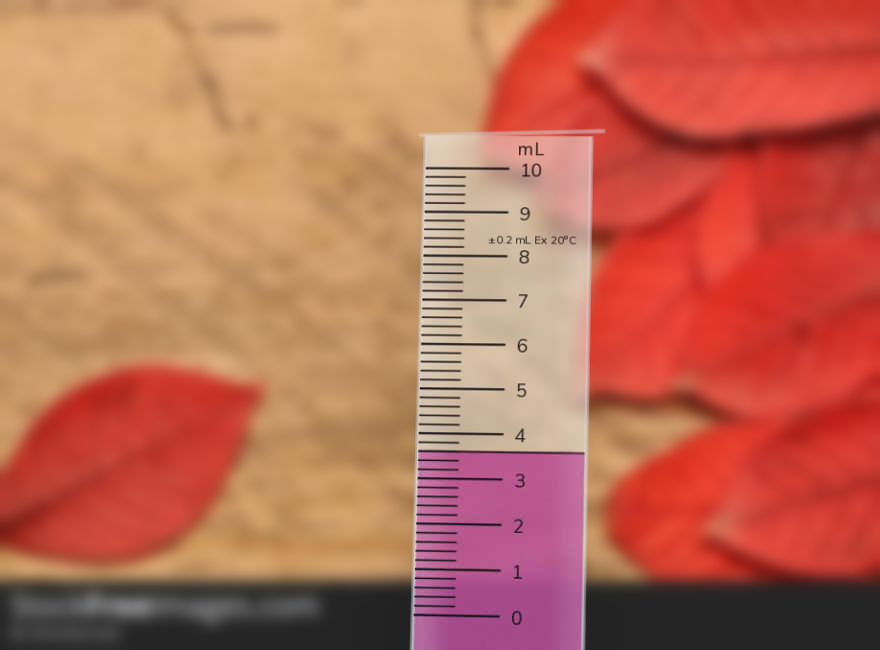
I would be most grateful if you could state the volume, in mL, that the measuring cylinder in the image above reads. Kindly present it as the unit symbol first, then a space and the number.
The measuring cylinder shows mL 3.6
